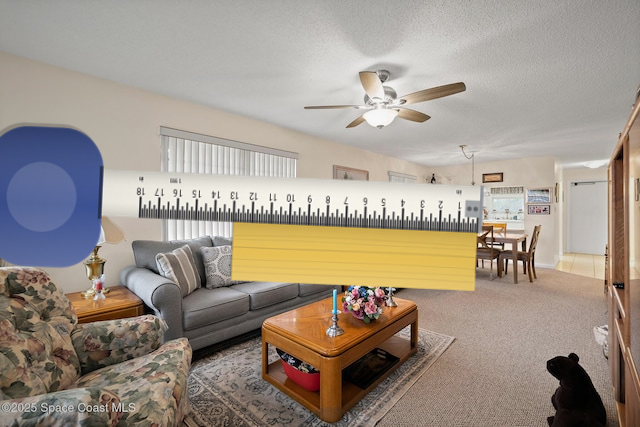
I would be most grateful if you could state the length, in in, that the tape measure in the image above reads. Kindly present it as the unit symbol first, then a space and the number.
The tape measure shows in 13
